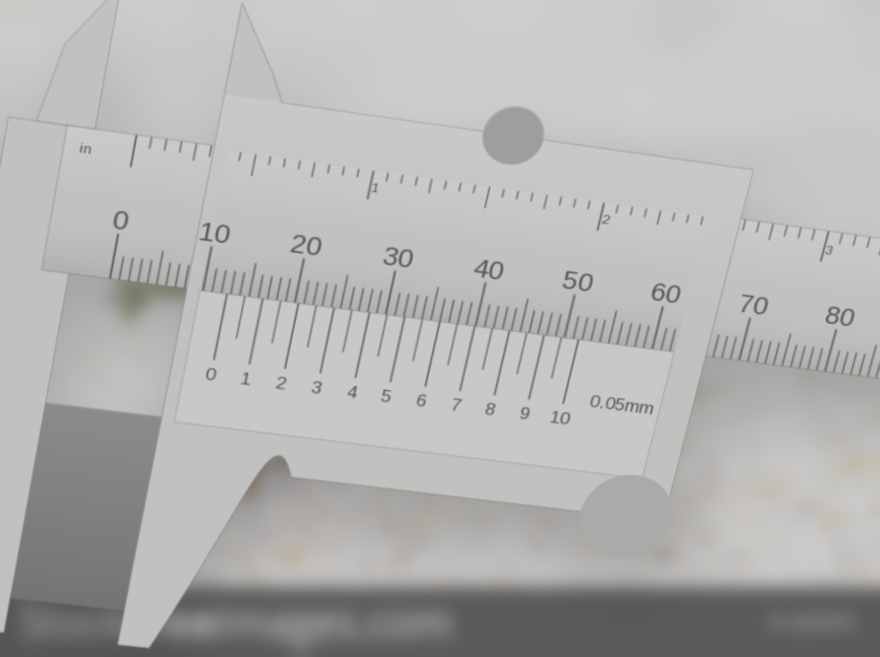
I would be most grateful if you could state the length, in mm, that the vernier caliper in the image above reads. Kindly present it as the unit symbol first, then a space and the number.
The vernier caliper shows mm 12.6
